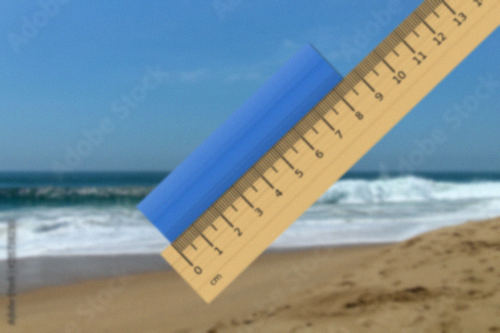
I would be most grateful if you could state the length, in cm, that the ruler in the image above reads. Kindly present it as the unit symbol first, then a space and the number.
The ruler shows cm 8.5
